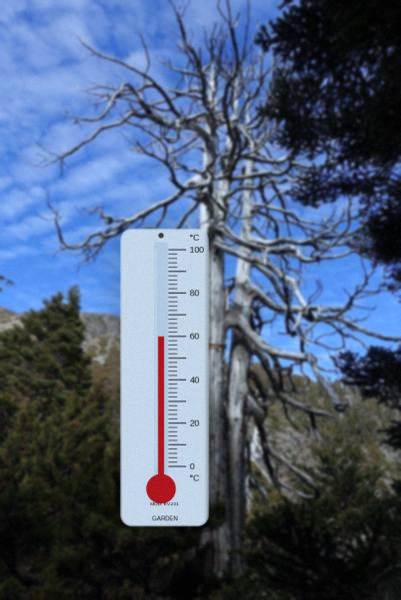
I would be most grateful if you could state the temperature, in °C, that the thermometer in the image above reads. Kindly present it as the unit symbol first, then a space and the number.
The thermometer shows °C 60
